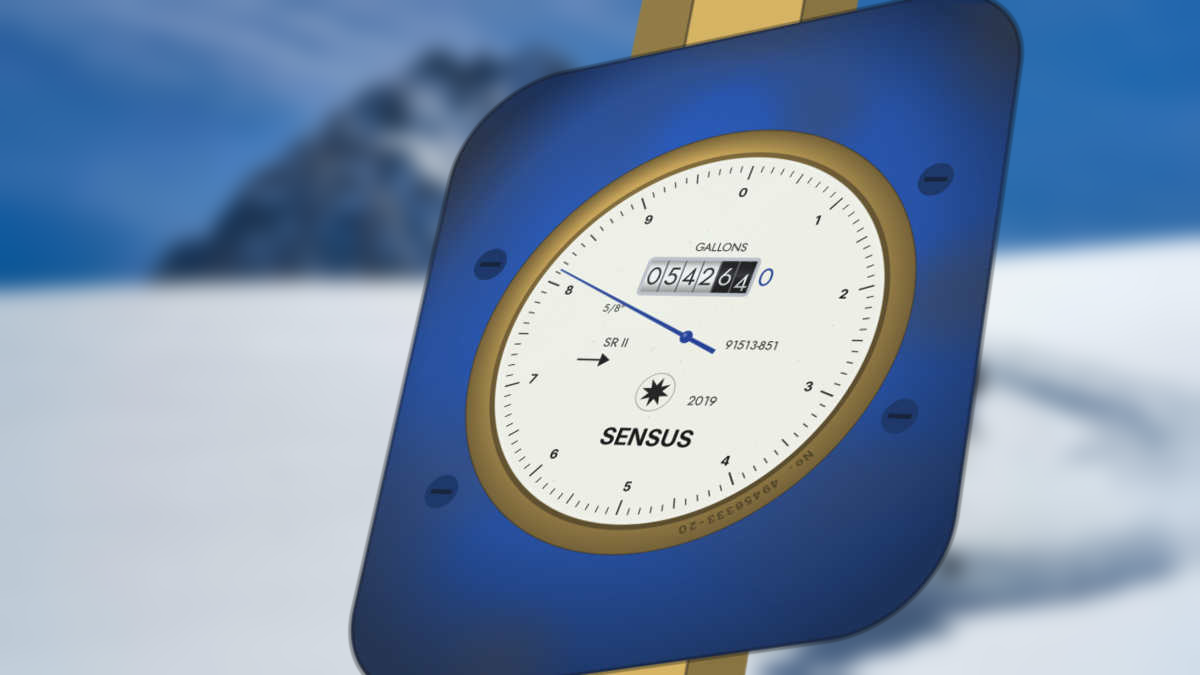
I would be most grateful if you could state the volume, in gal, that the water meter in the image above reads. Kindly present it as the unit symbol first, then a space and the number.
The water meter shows gal 542638.1
